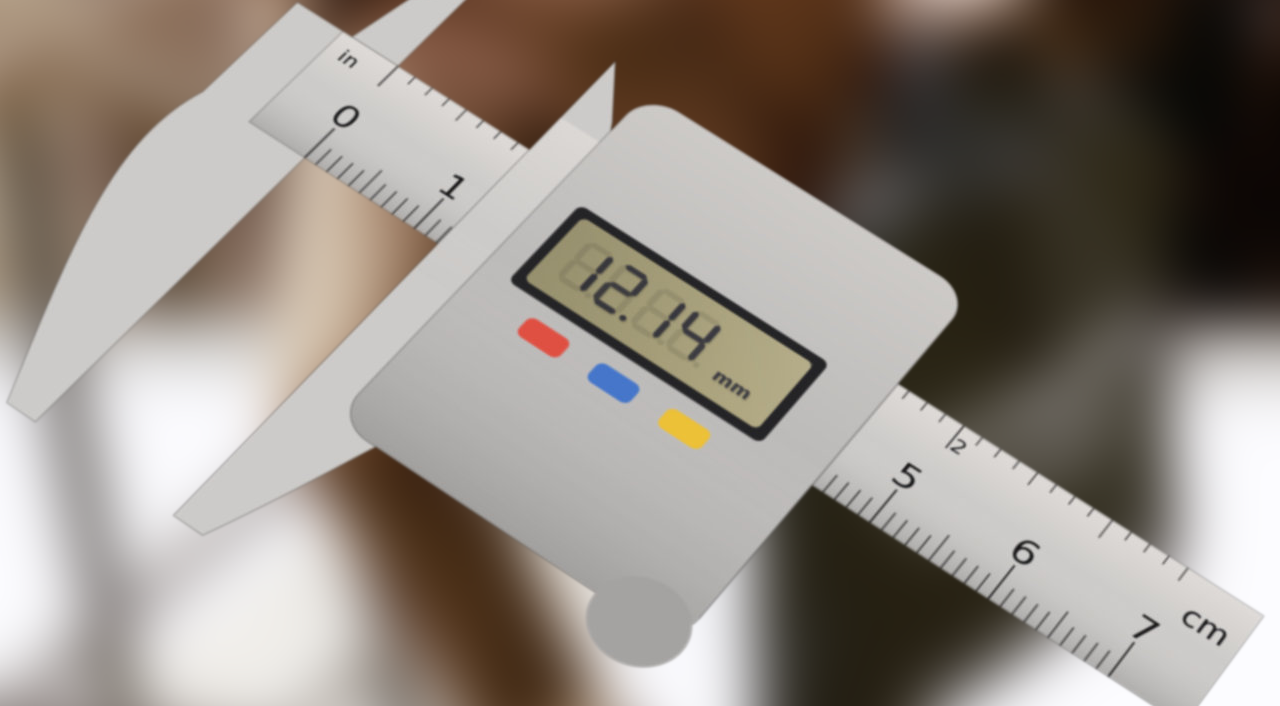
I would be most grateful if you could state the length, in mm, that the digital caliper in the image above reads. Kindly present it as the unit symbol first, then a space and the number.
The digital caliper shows mm 12.14
